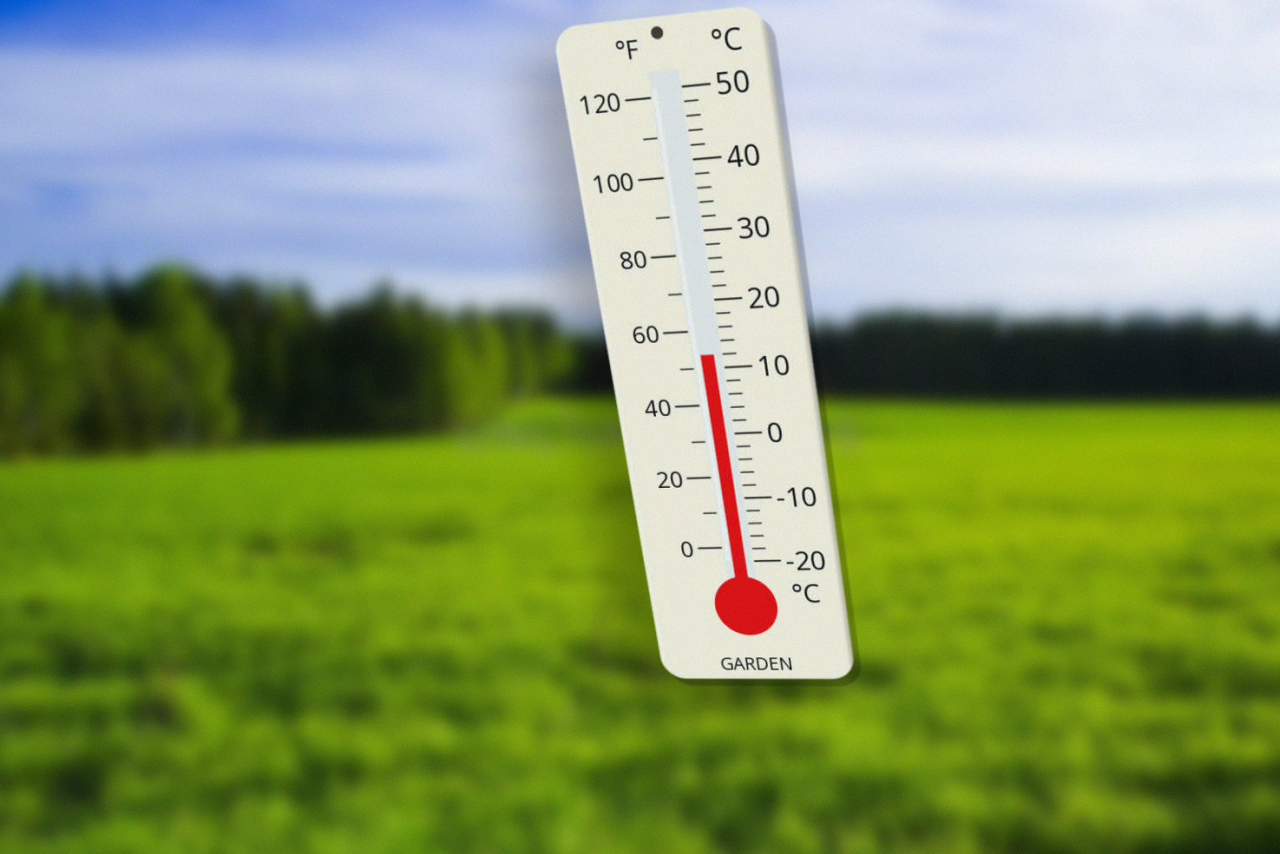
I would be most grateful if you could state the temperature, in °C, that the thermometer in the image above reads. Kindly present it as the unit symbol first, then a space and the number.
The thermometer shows °C 12
